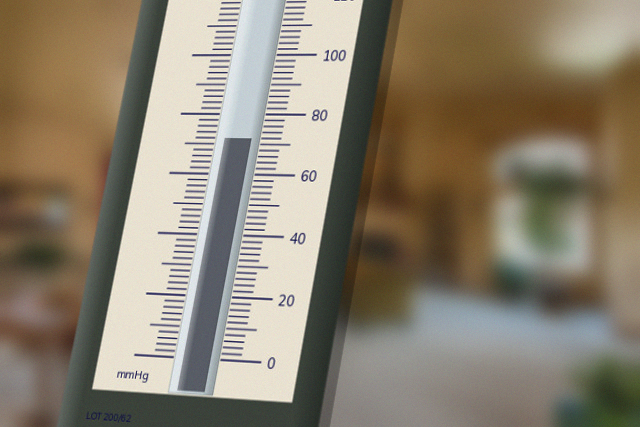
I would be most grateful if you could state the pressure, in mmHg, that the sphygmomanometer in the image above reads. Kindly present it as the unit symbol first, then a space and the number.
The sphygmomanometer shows mmHg 72
